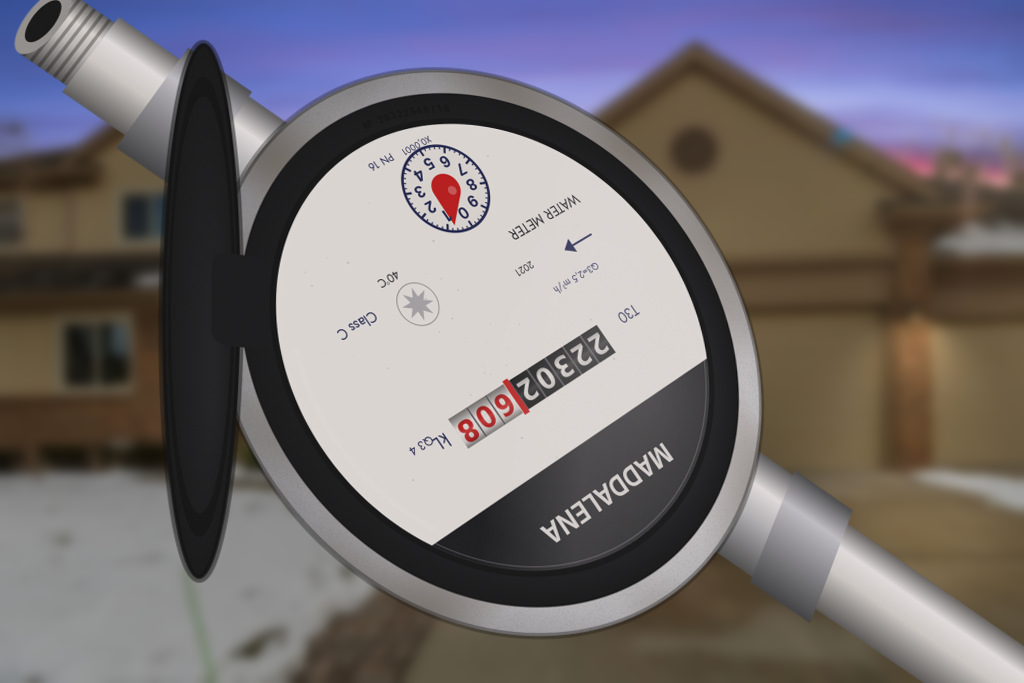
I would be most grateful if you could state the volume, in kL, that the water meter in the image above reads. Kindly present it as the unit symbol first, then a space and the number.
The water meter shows kL 22302.6080
